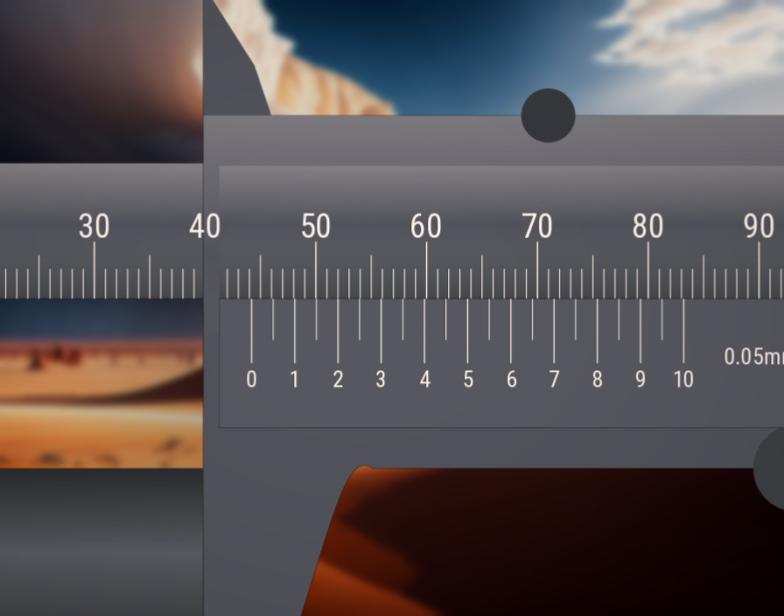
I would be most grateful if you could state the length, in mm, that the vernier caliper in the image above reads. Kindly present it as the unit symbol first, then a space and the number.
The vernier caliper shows mm 44.2
